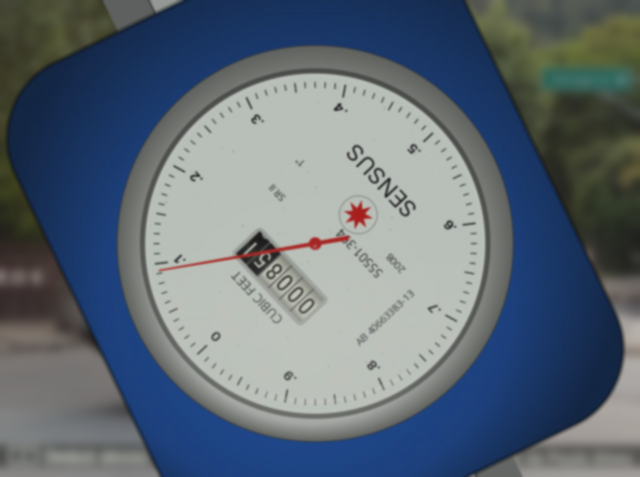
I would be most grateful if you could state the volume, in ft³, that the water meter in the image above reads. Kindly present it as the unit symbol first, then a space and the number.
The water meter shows ft³ 851.09
